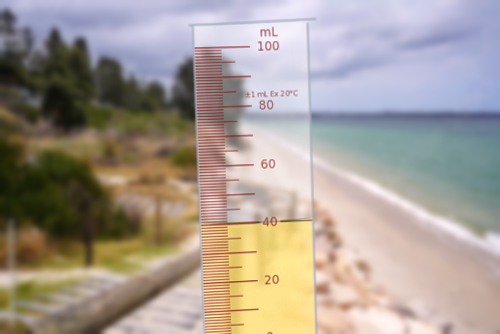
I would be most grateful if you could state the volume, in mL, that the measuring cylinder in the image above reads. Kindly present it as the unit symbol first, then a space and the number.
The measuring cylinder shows mL 40
